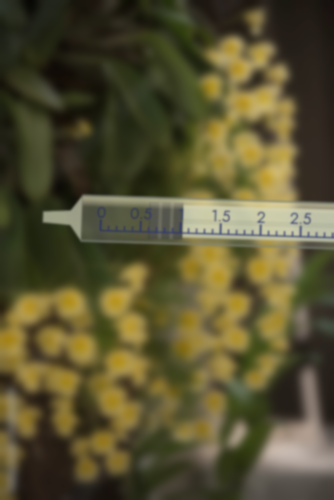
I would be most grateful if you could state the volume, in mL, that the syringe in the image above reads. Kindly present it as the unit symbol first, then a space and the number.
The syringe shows mL 0.6
